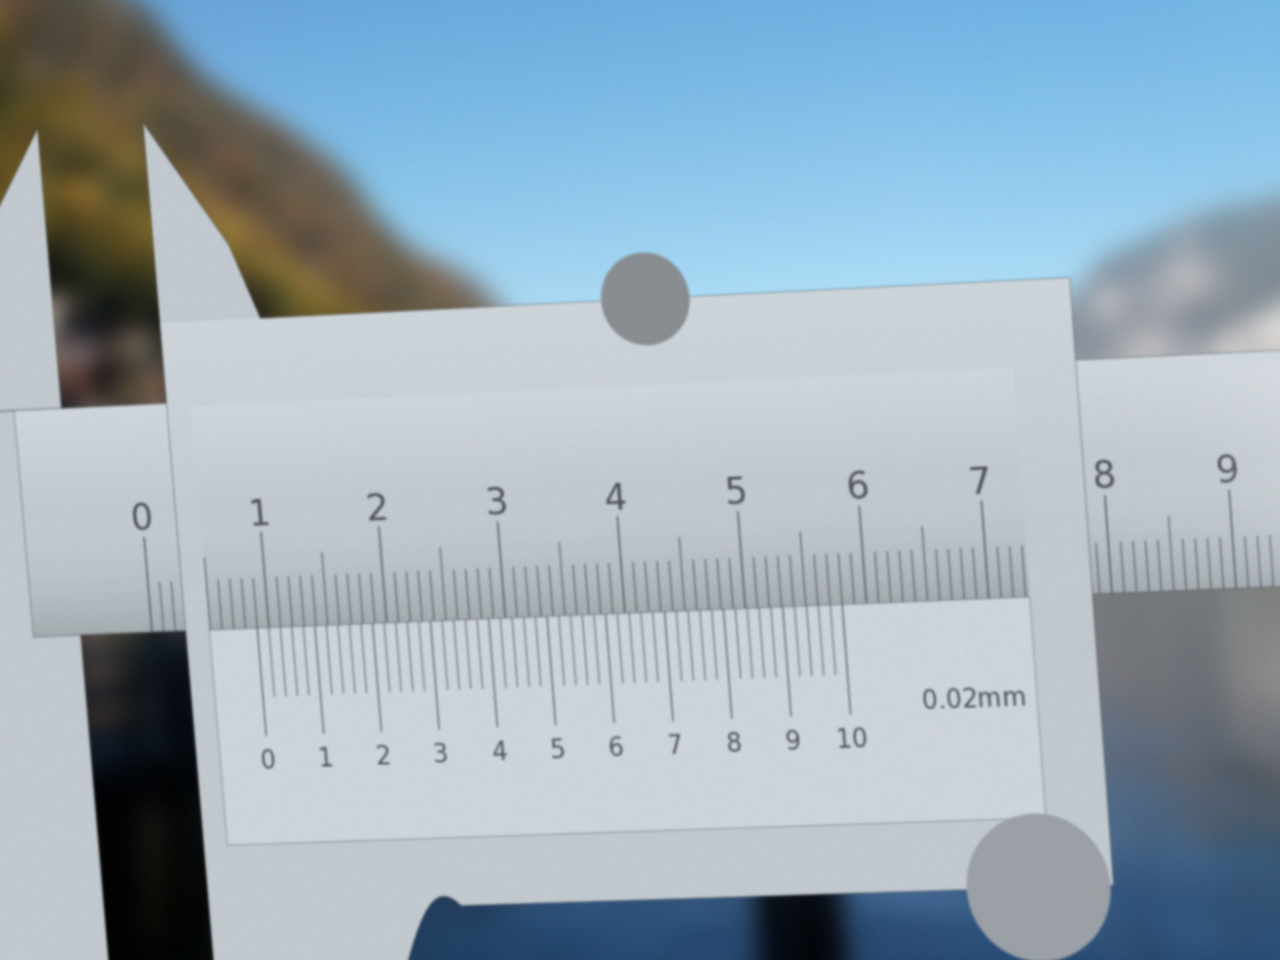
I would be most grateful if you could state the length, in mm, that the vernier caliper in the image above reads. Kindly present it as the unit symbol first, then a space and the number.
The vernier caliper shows mm 9.0
